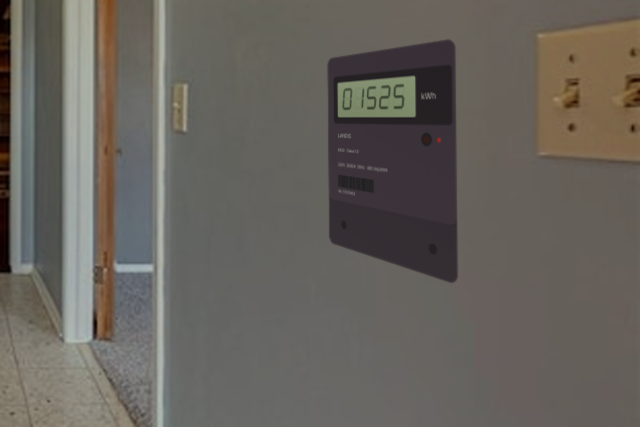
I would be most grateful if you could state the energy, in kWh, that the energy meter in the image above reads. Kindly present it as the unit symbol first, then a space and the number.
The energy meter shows kWh 1525
